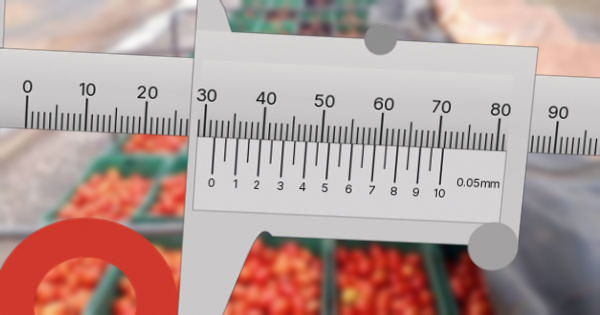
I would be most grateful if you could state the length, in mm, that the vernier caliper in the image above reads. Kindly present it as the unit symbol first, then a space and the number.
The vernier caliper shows mm 31.8
